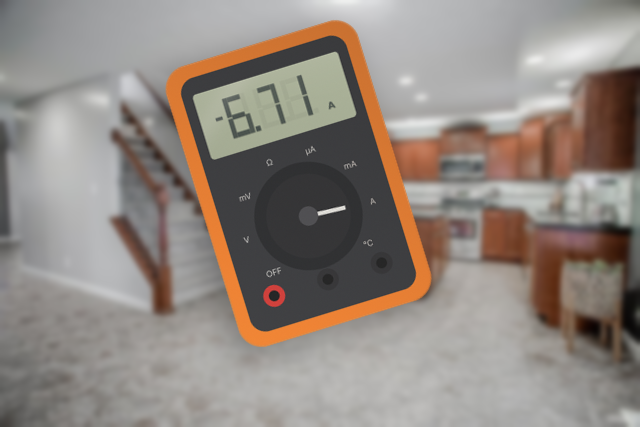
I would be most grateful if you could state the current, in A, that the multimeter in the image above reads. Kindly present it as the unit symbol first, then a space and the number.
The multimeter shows A -6.71
